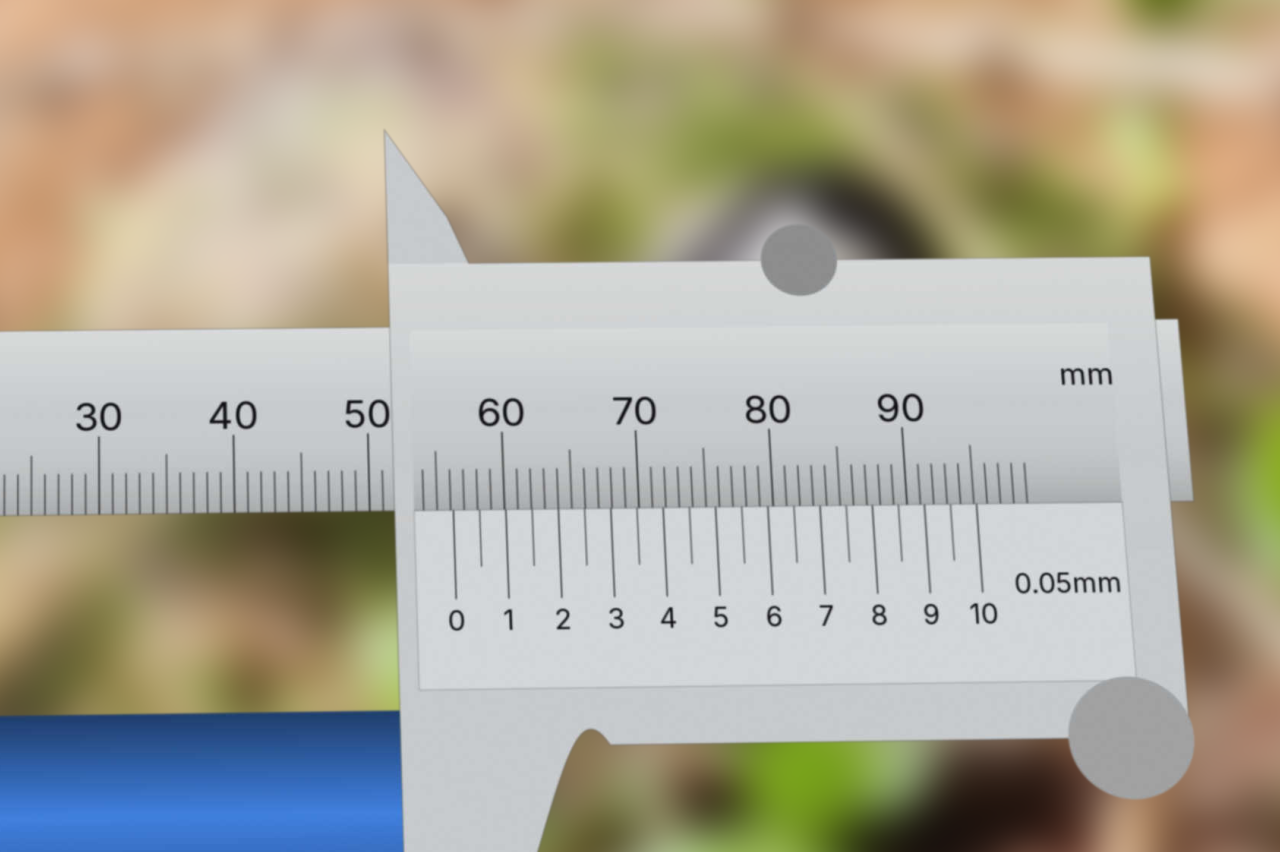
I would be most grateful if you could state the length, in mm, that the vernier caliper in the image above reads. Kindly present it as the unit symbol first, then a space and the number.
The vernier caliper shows mm 56.2
